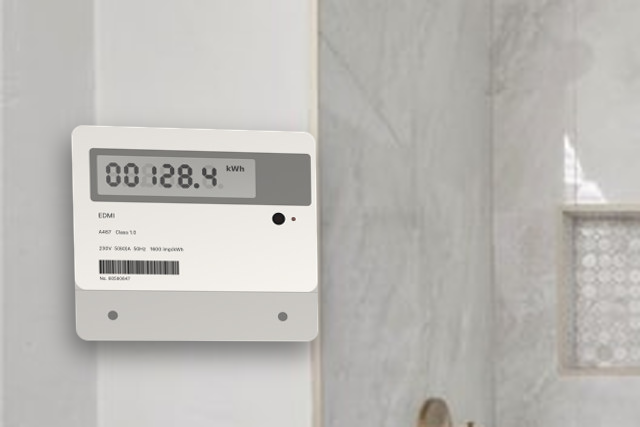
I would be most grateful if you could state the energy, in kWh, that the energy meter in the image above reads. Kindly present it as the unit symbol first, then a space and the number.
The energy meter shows kWh 128.4
